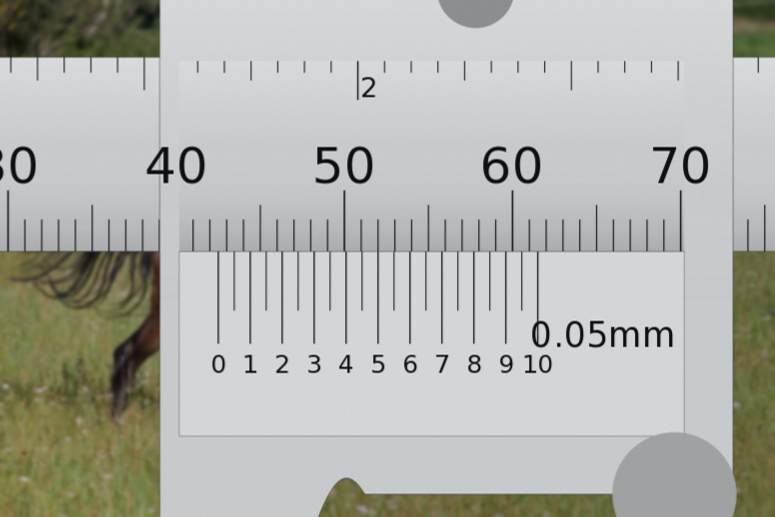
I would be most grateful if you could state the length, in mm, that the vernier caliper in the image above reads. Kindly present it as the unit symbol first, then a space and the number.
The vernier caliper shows mm 42.5
